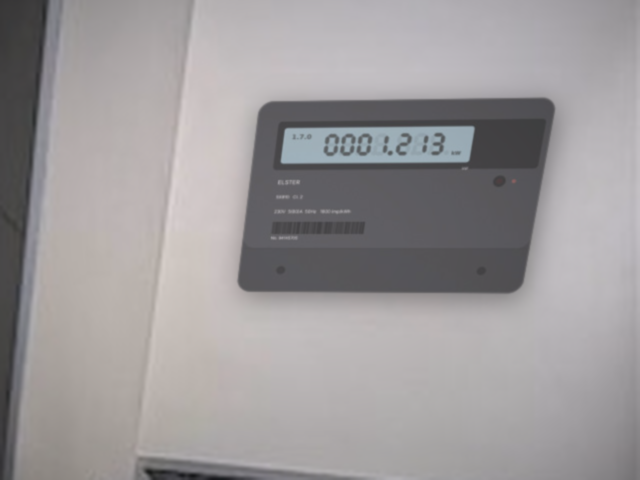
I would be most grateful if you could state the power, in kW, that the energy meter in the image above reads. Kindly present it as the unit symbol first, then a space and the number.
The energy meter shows kW 1.213
